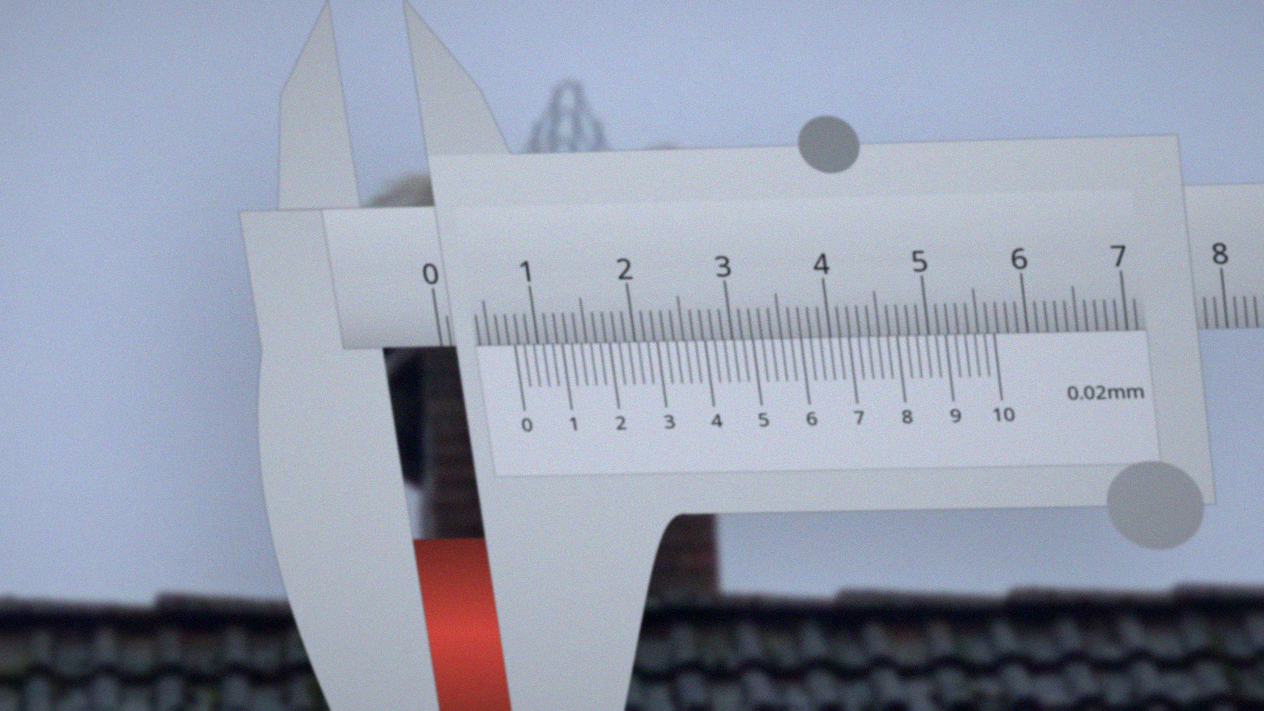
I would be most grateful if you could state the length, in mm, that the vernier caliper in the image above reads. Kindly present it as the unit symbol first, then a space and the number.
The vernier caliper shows mm 7.6
